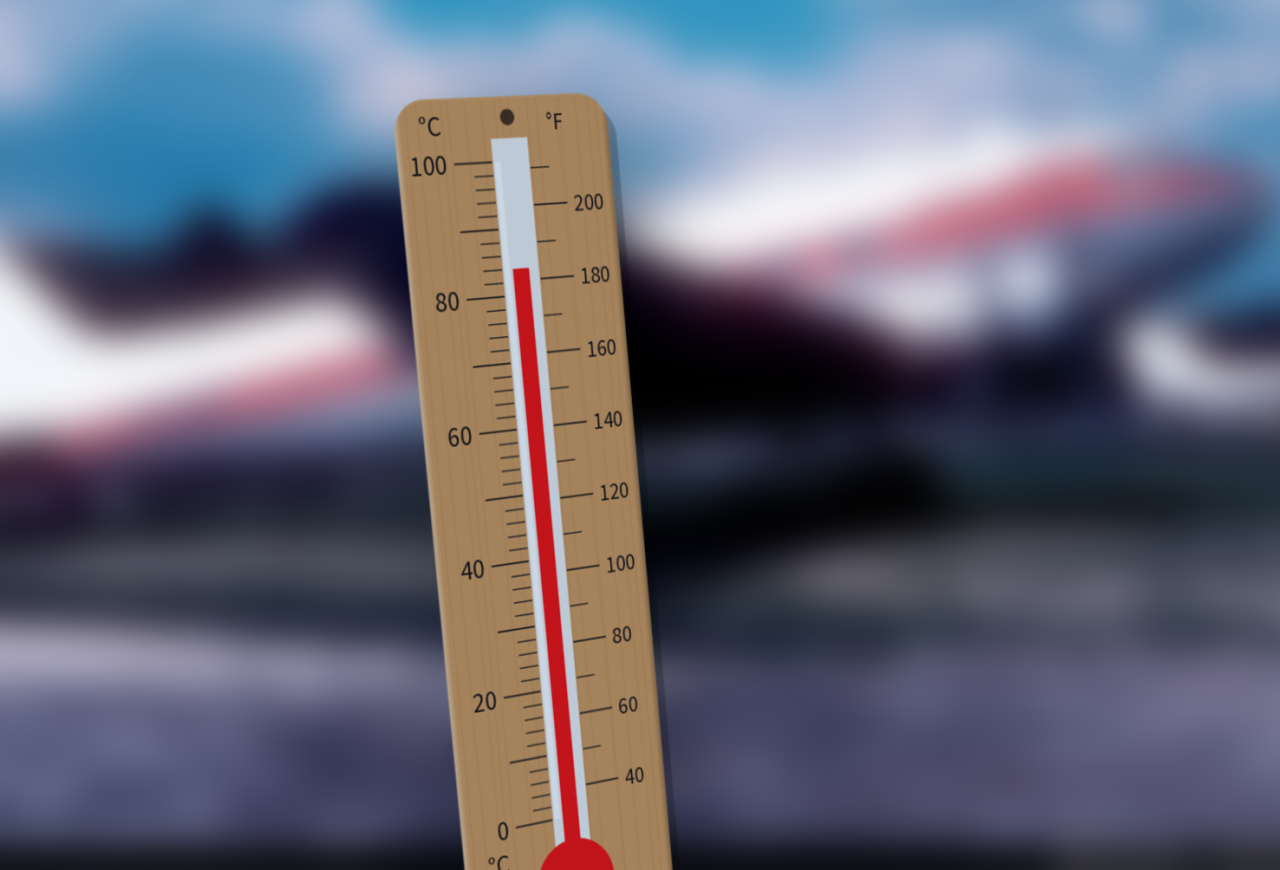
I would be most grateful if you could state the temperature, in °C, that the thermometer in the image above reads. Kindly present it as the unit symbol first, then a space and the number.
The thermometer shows °C 84
